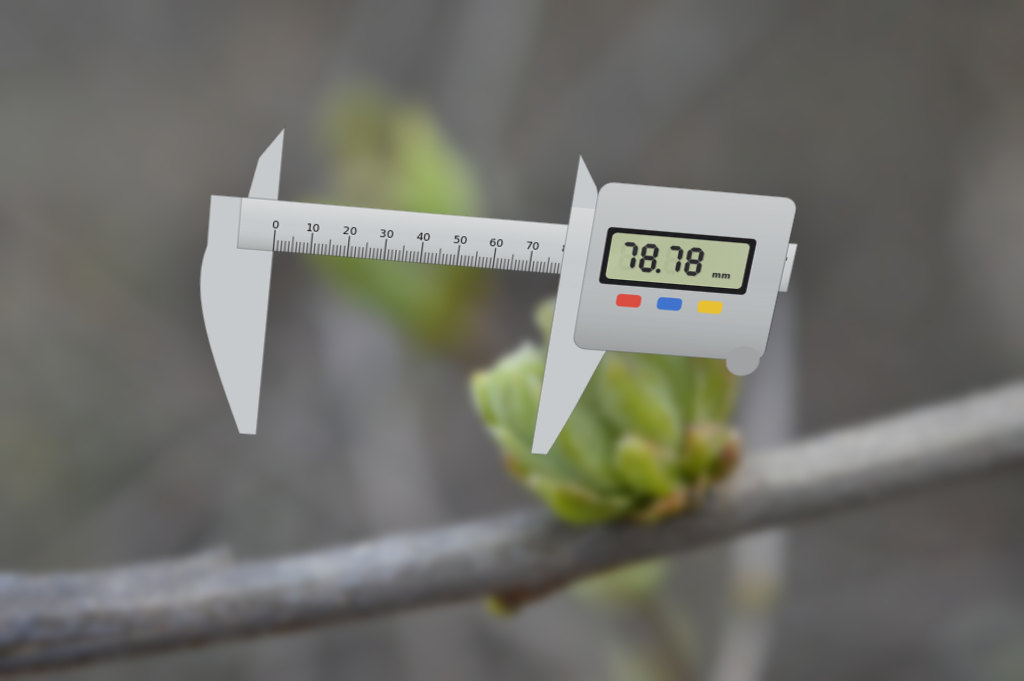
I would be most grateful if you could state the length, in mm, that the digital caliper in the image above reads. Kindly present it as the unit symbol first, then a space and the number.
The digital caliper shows mm 78.78
